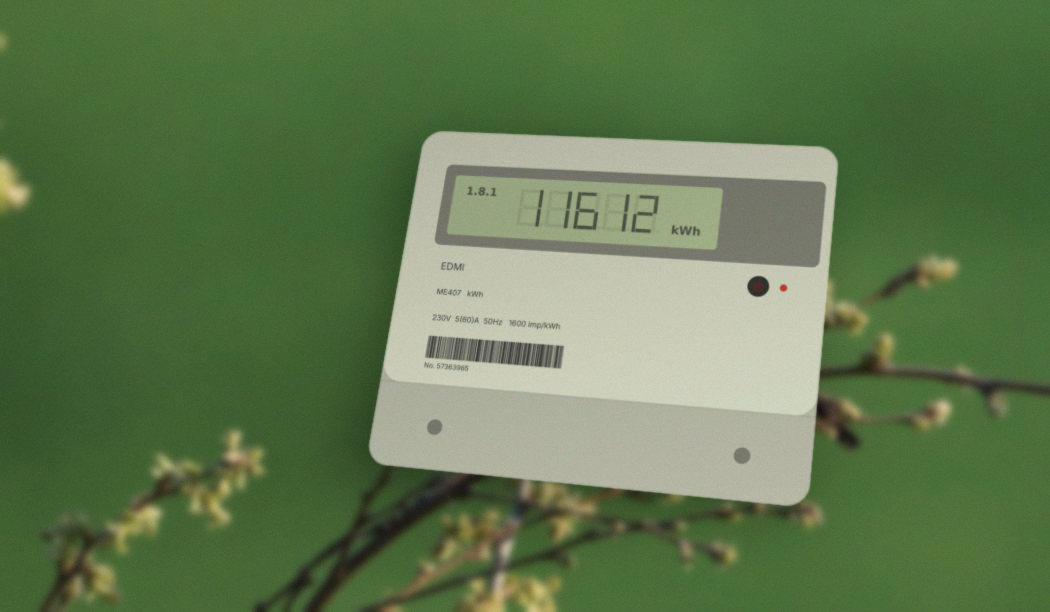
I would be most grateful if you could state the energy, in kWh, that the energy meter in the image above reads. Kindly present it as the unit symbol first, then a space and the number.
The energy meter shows kWh 11612
